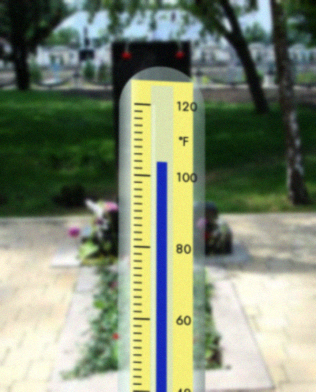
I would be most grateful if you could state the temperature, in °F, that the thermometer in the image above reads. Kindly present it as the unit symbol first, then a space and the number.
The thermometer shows °F 104
